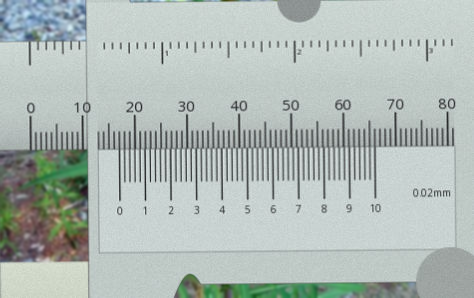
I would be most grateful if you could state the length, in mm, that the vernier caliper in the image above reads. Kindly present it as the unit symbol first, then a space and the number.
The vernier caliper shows mm 17.0
